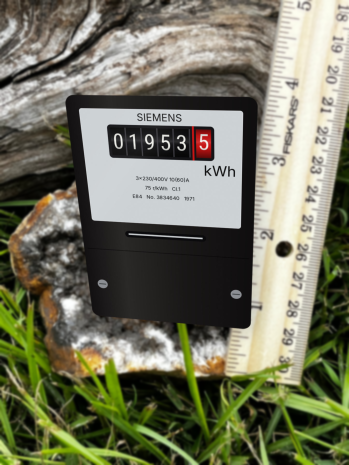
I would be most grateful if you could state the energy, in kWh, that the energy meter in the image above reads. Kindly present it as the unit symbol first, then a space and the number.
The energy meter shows kWh 1953.5
